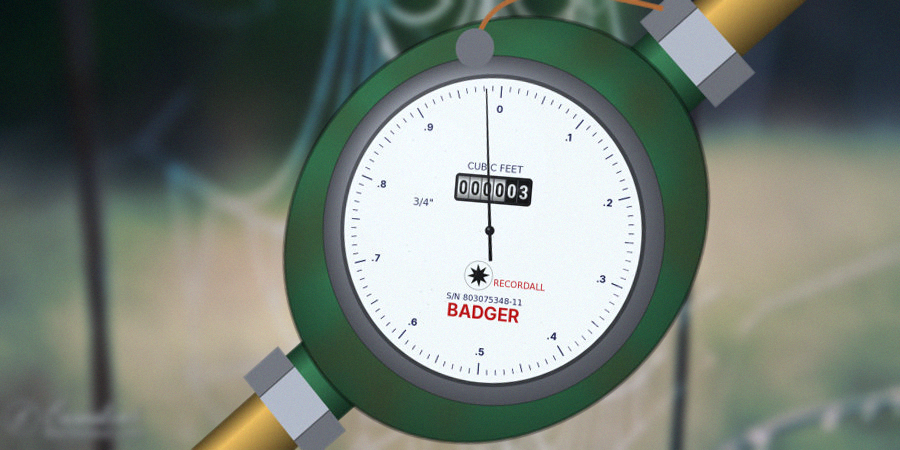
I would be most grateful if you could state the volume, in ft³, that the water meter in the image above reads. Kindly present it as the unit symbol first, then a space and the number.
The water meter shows ft³ 2.98
